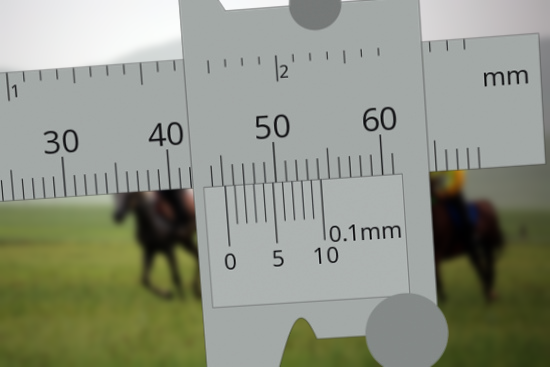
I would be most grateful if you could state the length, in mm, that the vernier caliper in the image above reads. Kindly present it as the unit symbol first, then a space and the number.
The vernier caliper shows mm 45.2
